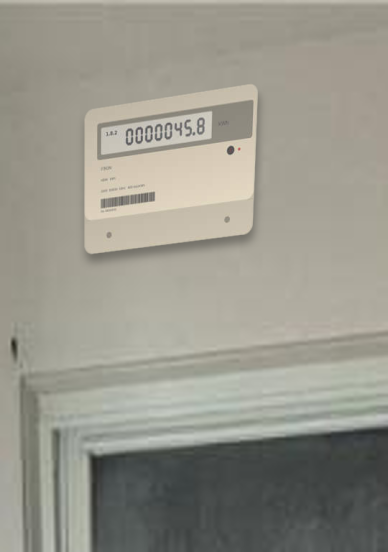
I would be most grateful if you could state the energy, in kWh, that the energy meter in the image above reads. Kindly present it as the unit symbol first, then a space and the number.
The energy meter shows kWh 45.8
